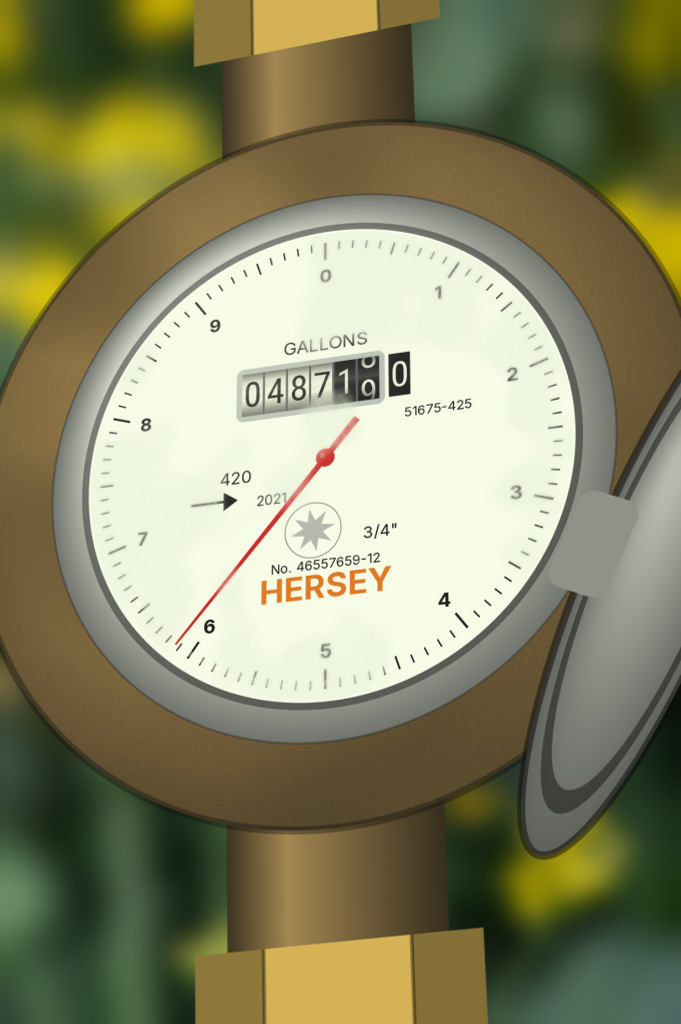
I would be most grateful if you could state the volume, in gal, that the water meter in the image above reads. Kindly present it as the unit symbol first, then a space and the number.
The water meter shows gal 487186.1
